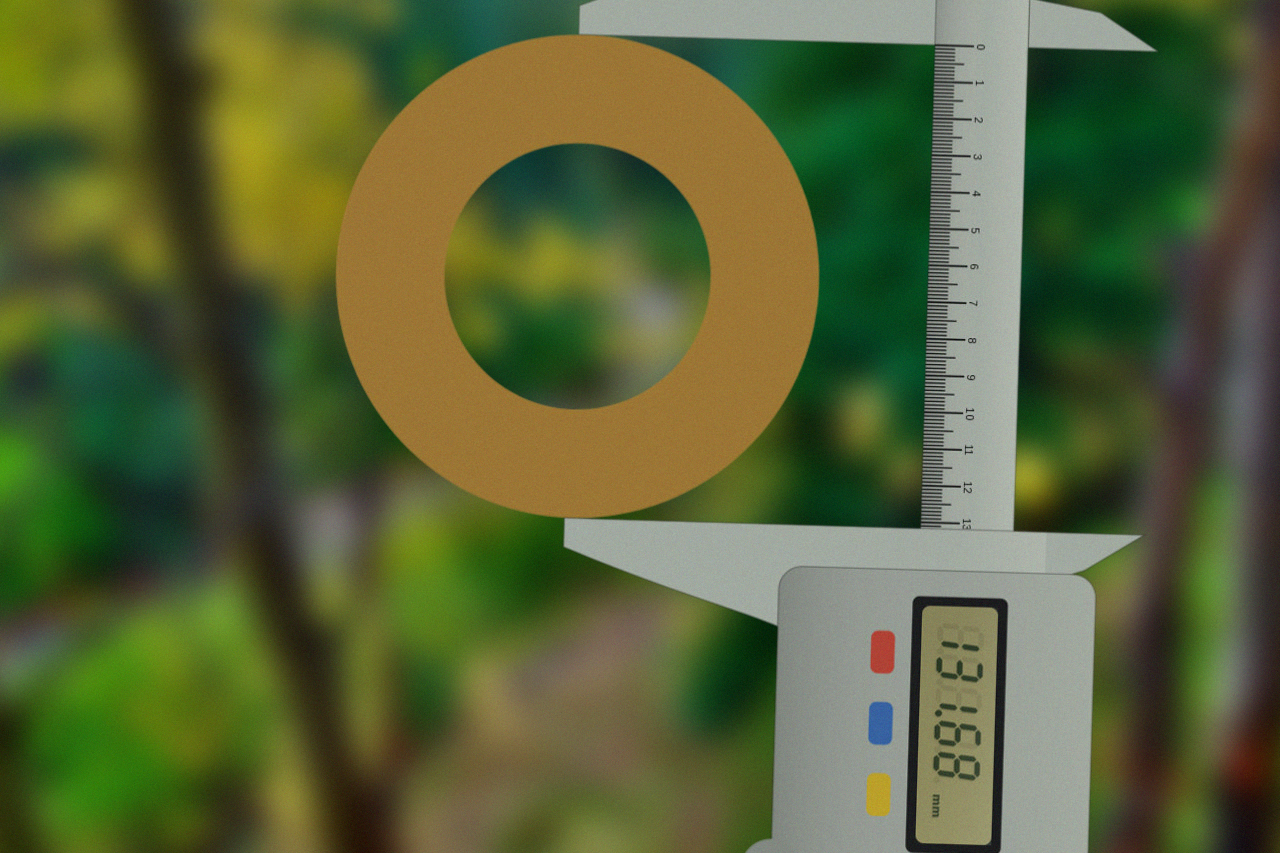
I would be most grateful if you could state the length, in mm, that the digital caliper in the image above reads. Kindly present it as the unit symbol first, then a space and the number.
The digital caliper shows mm 131.68
